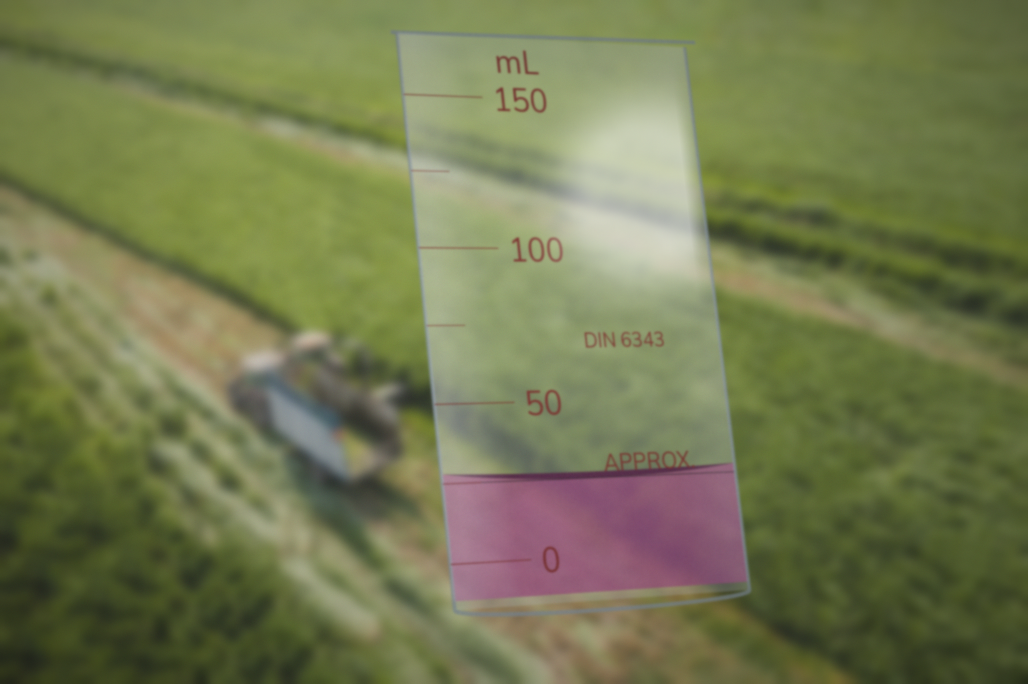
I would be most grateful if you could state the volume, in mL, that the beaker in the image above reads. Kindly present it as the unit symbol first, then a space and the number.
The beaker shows mL 25
